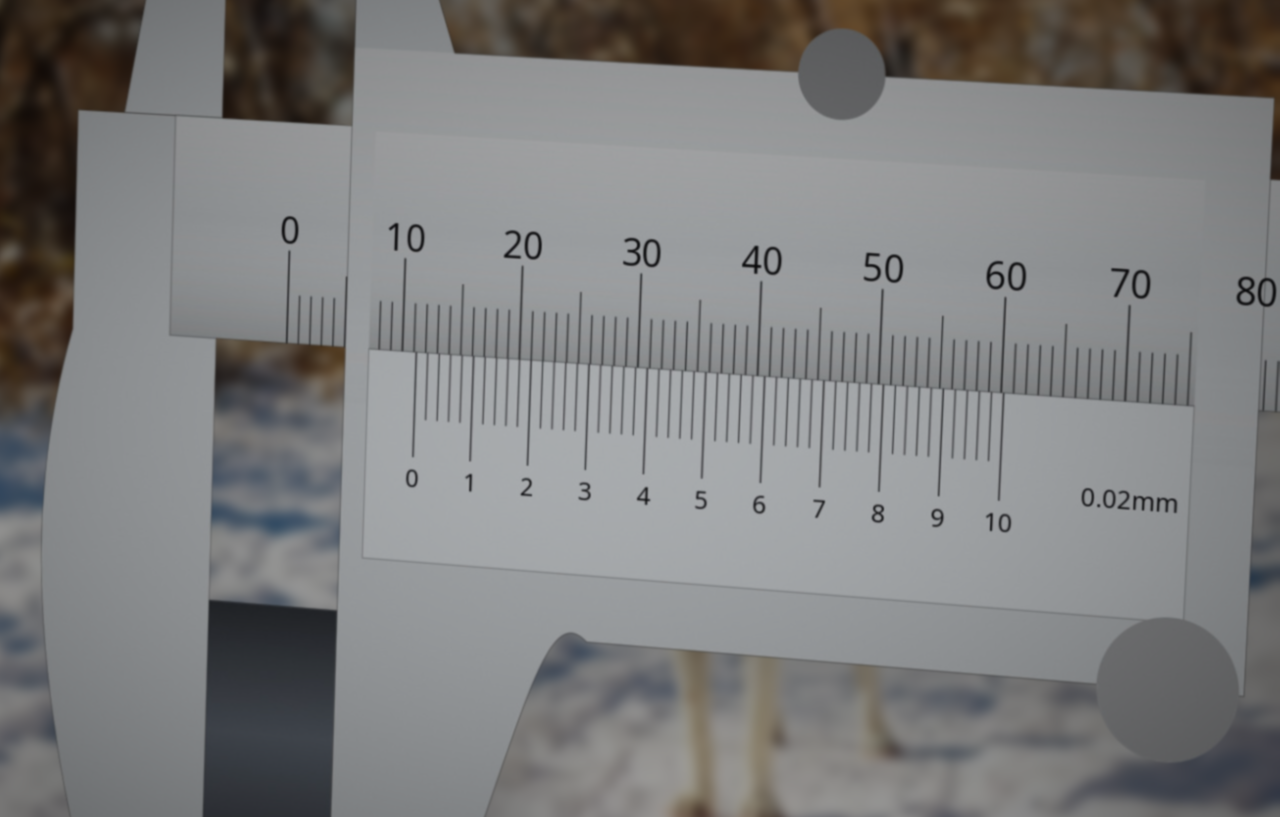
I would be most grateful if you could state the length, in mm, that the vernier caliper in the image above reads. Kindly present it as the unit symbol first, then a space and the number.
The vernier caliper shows mm 11.2
